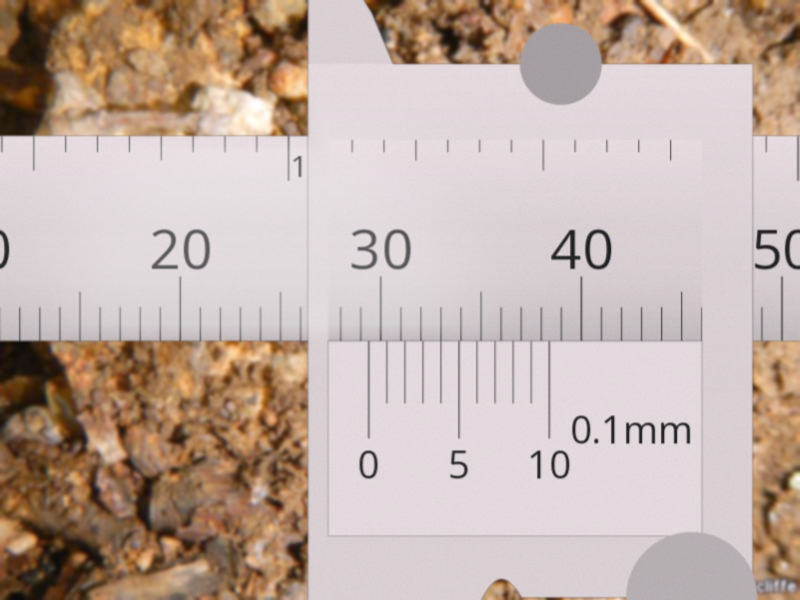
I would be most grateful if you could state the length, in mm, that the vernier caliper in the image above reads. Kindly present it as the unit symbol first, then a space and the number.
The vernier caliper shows mm 29.4
